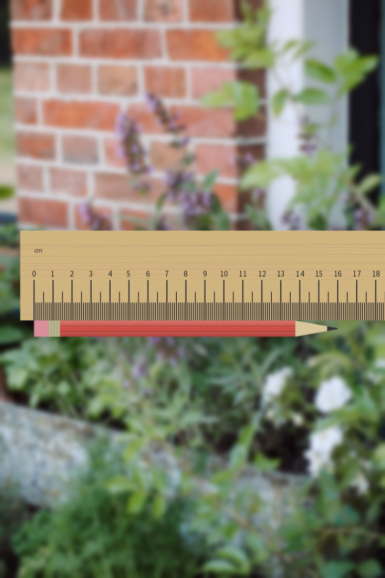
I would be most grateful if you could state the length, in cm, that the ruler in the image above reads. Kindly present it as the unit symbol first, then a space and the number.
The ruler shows cm 16
